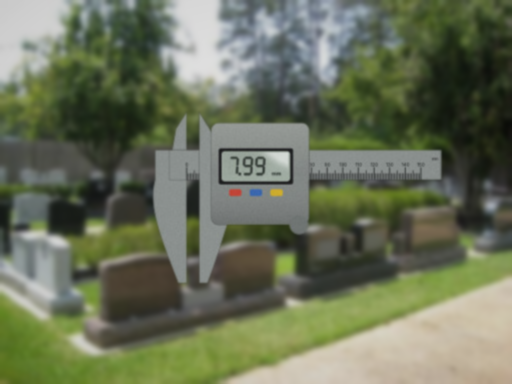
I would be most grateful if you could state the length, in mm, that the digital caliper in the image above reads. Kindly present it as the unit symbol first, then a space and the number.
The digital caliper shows mm 7.99
